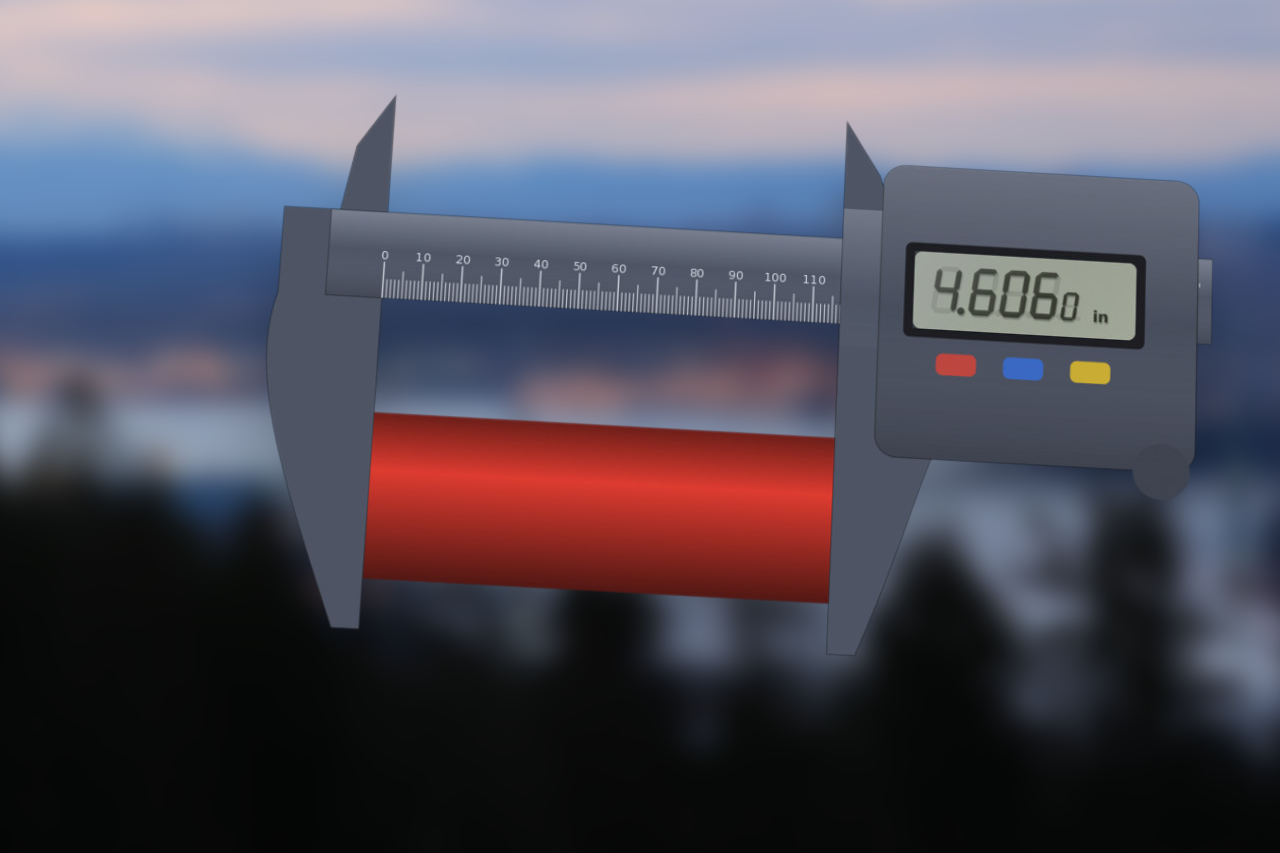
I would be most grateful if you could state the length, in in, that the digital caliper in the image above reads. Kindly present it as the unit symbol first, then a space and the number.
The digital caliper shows in 4.6060
